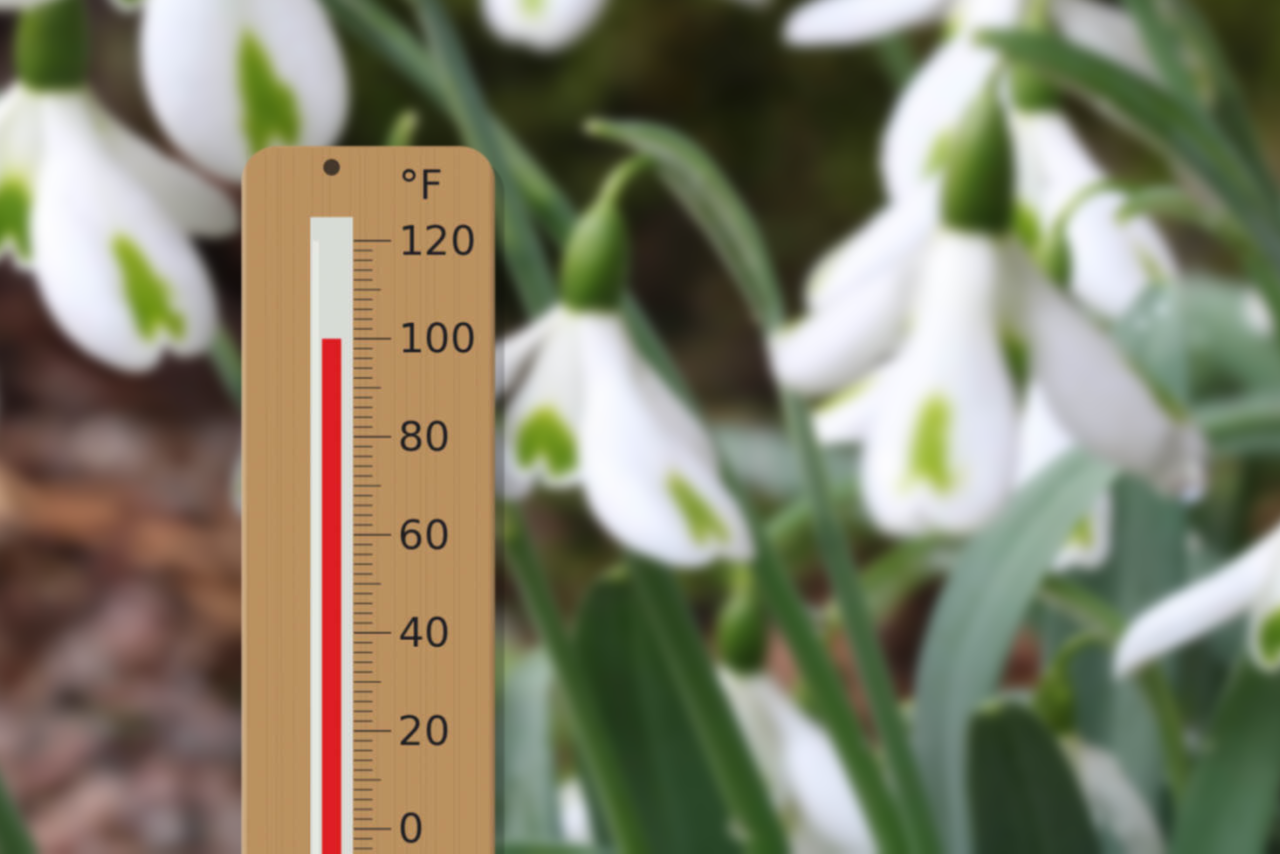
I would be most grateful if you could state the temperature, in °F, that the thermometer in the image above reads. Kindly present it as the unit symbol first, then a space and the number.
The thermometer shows °F 100
